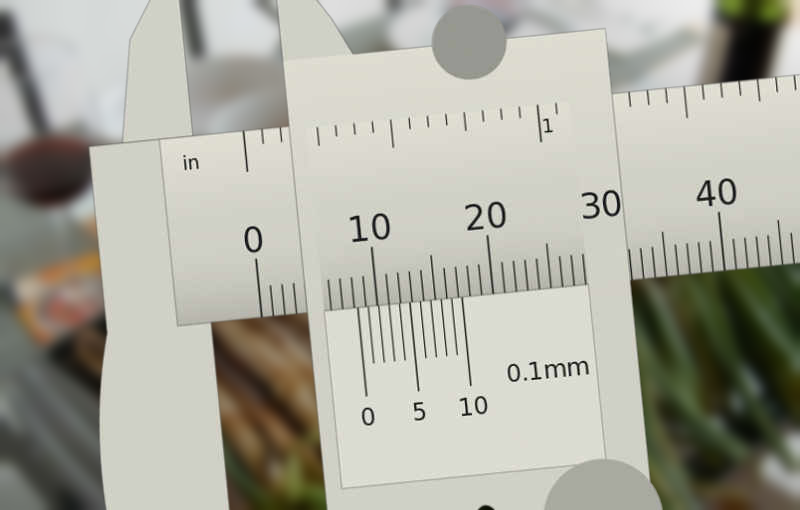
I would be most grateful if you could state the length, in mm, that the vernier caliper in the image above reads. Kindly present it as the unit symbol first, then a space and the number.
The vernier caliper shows mm 8.3
